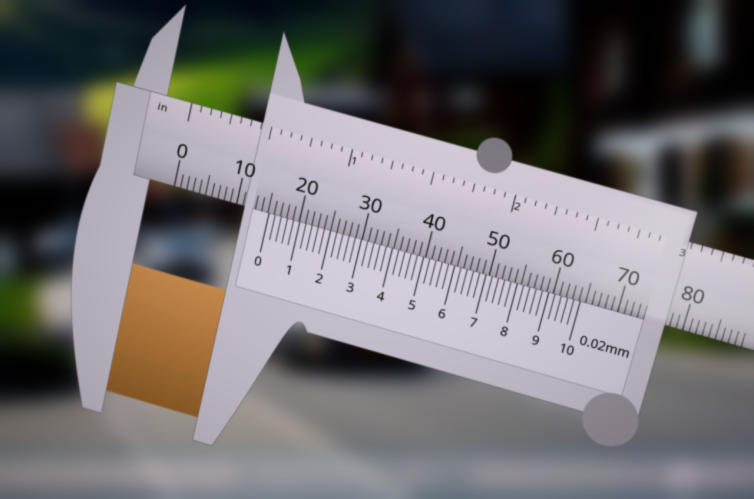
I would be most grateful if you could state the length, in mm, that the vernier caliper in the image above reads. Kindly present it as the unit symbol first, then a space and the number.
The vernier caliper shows mm 15.2
